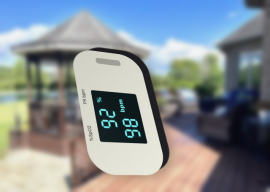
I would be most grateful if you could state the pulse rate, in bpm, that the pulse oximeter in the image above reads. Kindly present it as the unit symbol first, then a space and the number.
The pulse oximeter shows bpm 98
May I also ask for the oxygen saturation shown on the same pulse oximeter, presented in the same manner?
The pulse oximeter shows % 92
